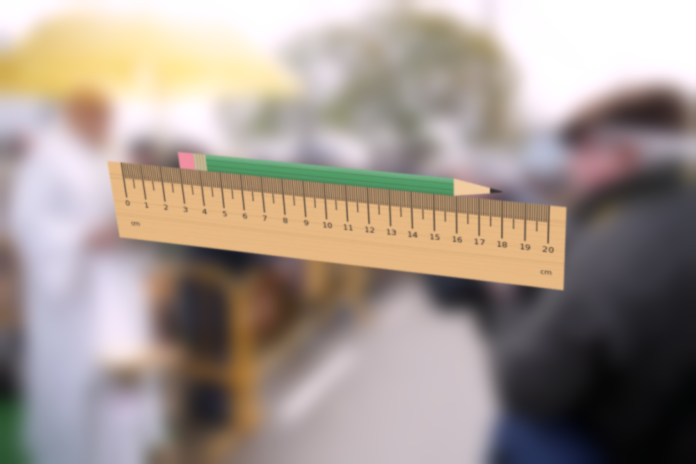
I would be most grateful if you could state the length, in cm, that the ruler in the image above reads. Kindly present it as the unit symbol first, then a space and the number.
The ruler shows cm 15
